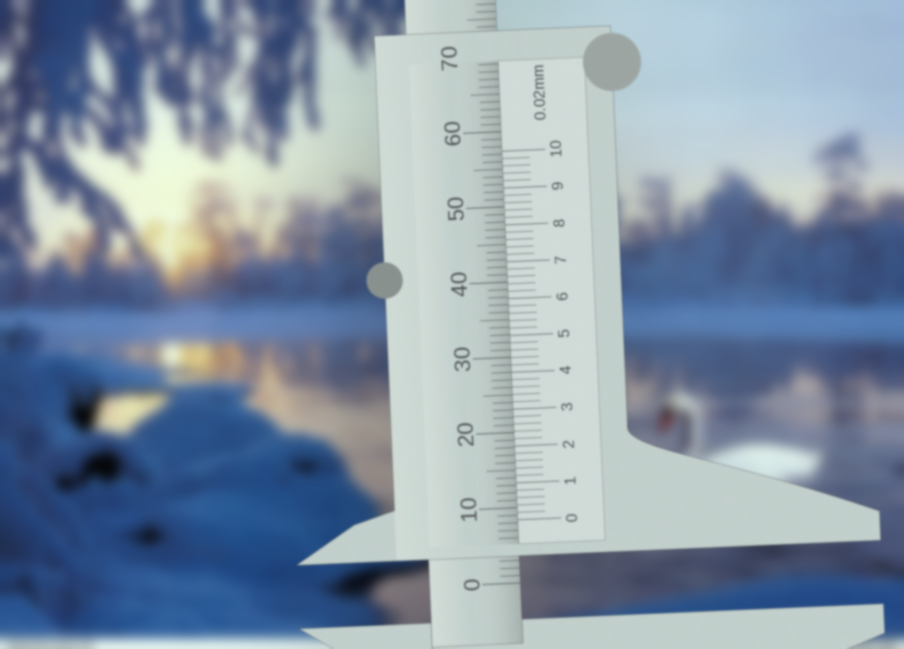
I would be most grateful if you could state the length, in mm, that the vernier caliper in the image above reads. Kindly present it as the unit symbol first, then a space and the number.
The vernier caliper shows mm 8.4
